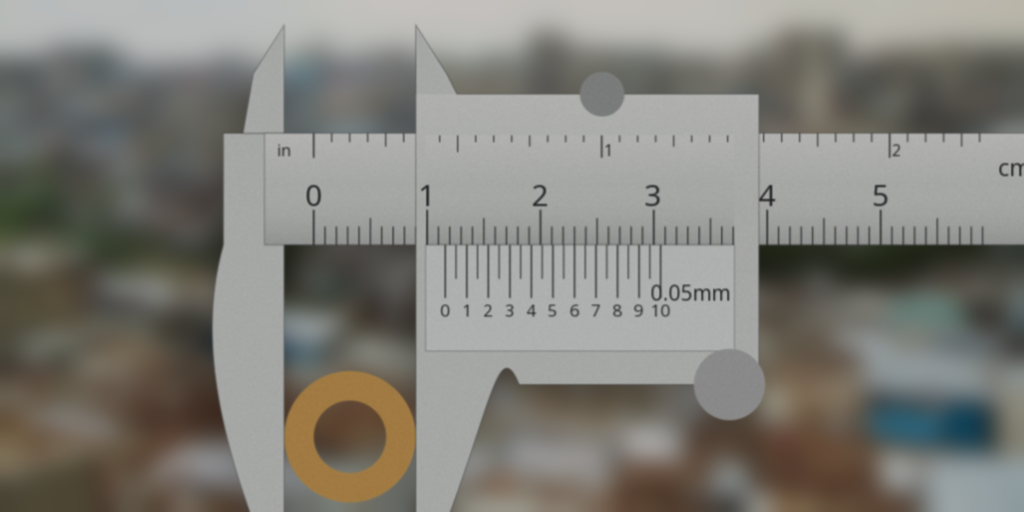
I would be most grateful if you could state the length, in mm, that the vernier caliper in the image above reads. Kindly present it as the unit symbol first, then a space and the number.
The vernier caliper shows mm 11.6
